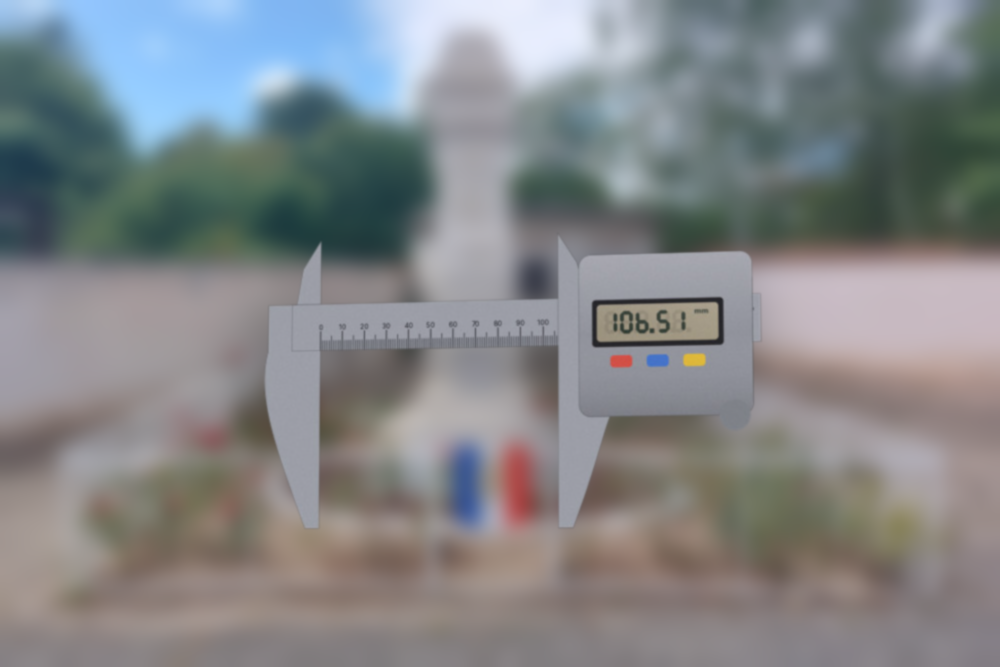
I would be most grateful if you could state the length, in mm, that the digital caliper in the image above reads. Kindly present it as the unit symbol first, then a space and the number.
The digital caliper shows mm 106.51
